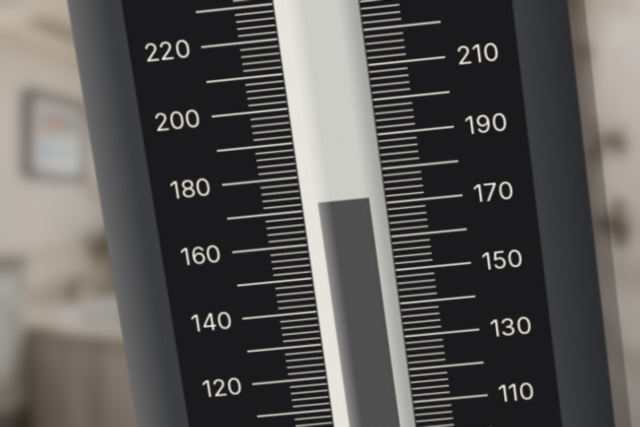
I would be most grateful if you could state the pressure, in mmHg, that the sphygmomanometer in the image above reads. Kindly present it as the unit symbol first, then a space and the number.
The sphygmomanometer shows mmHg 172
